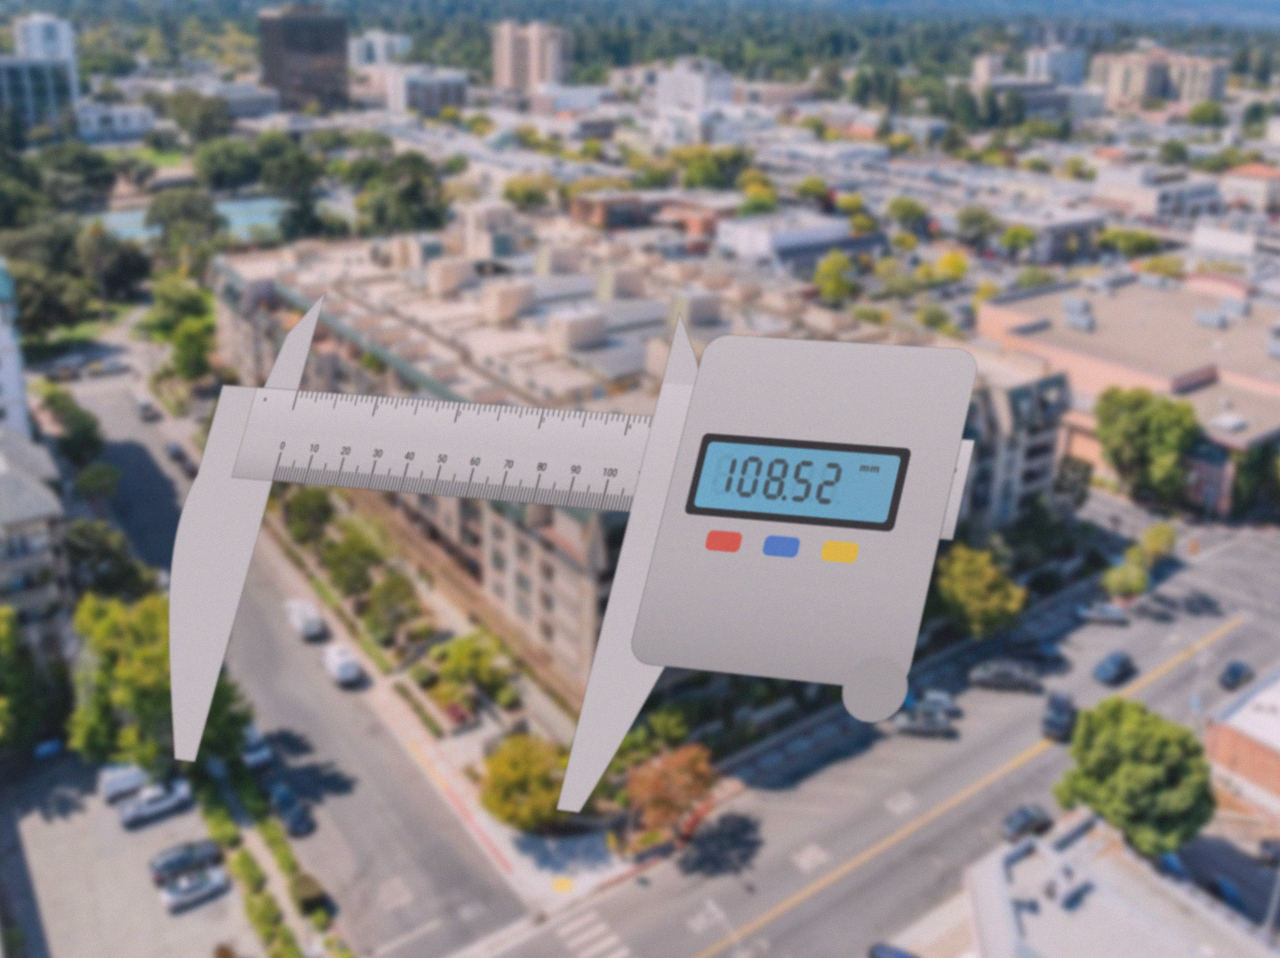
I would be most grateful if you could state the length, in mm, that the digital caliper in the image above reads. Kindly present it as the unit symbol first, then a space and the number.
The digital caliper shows mm 108.52
